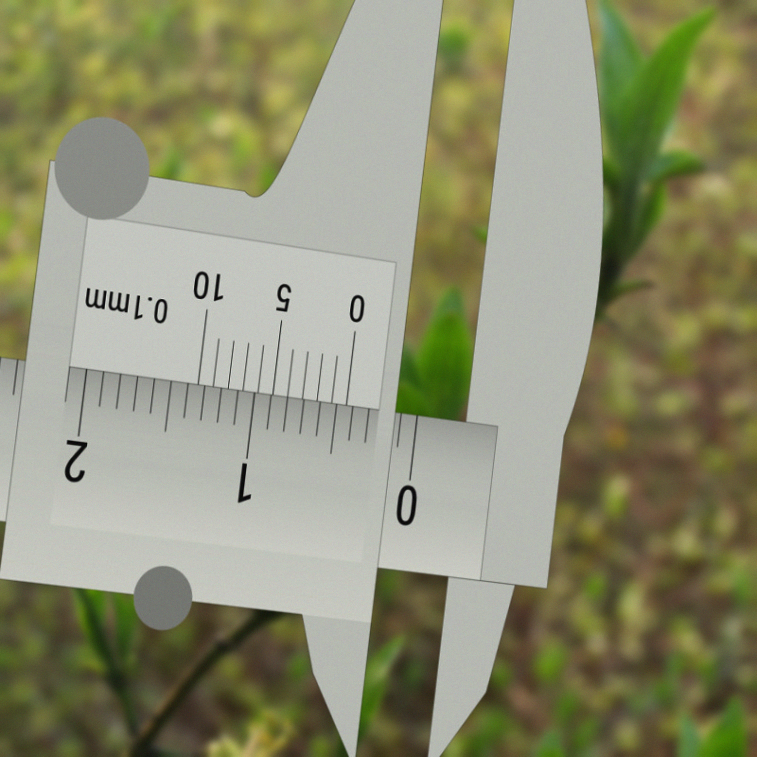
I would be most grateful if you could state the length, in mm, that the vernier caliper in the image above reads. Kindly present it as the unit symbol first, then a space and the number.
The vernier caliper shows mm 4.4
